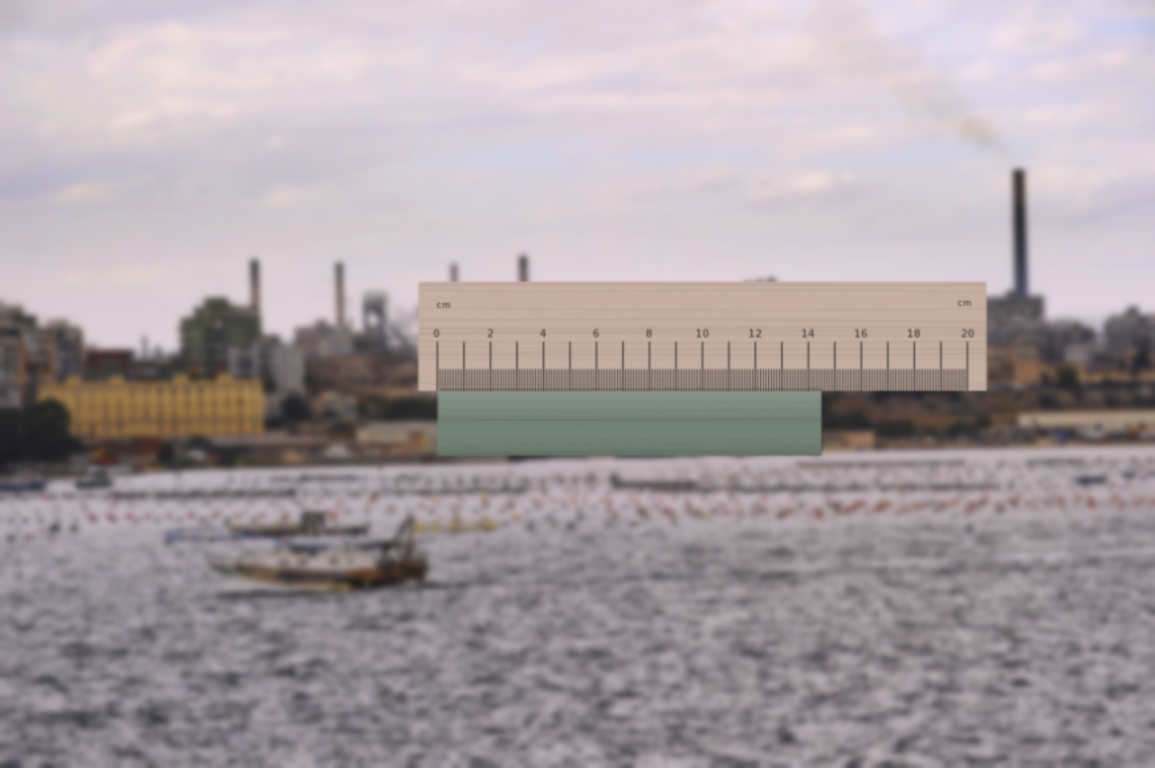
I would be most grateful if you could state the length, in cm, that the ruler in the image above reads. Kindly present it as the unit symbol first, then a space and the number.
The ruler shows cm 14.5
